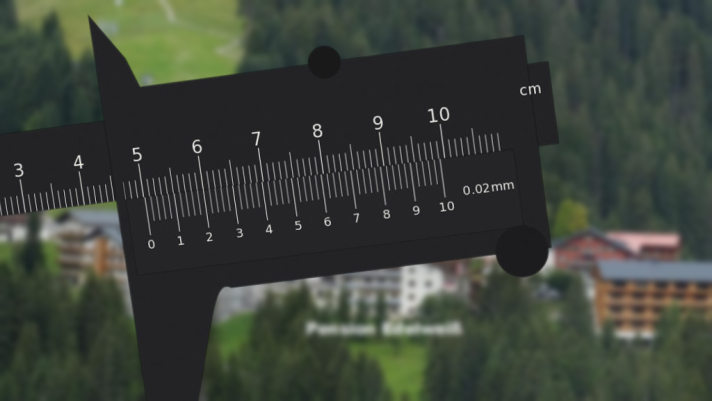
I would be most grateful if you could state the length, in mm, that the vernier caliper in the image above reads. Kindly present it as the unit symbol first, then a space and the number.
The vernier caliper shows mm 50.2
